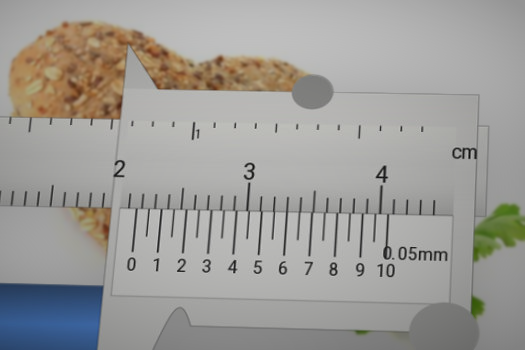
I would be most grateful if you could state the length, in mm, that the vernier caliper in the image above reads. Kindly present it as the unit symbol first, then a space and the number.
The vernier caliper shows mm 21.6
